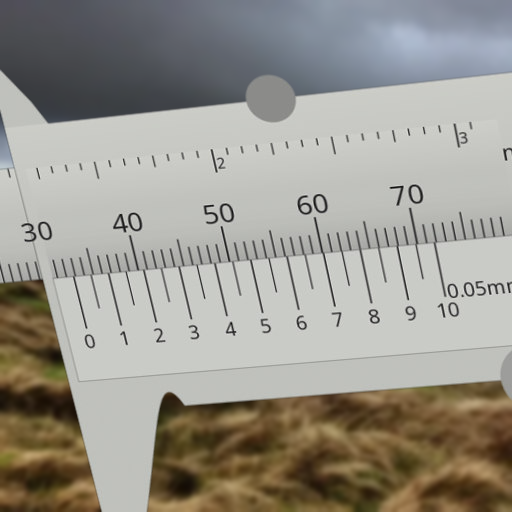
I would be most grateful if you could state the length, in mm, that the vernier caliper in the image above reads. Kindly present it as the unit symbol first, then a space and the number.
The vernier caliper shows mm 32.8
